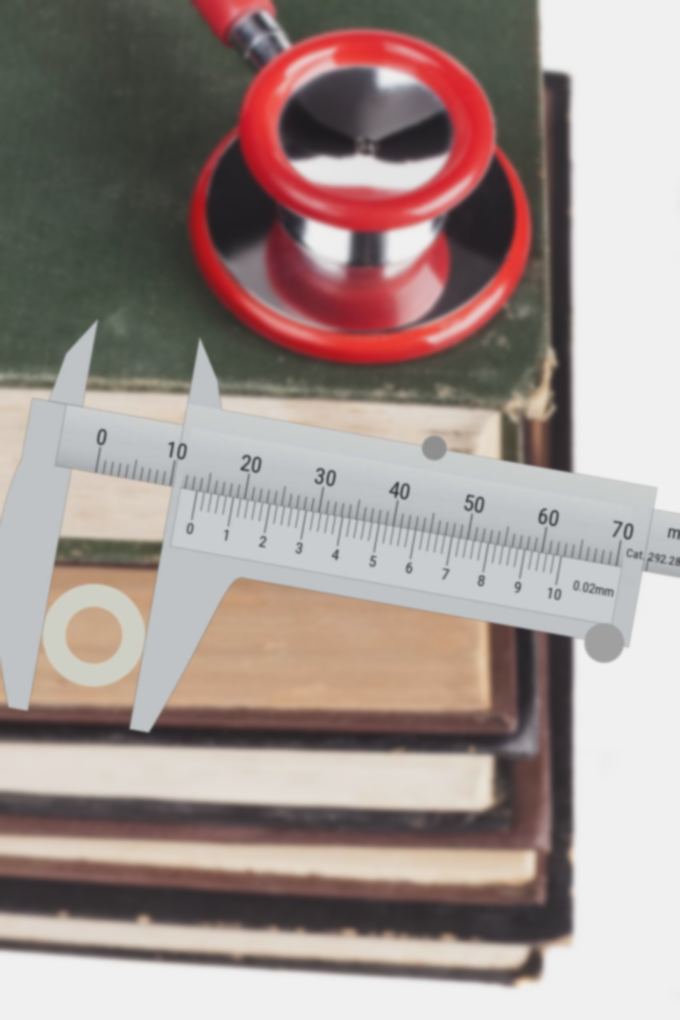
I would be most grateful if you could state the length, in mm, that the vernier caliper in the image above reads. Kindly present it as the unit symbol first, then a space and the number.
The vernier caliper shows mm 13.6
